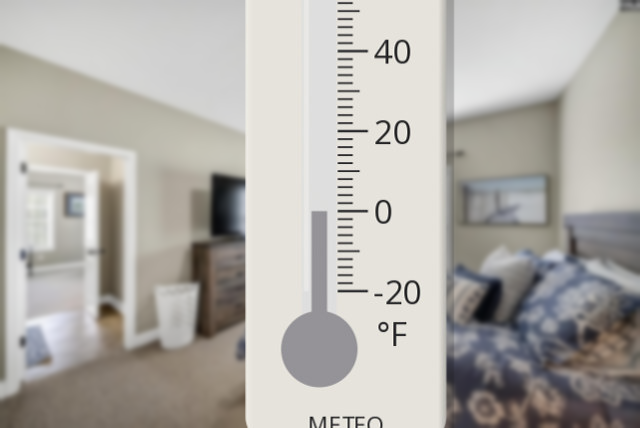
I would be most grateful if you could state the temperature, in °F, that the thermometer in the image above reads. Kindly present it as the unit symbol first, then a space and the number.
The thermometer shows °F 0
